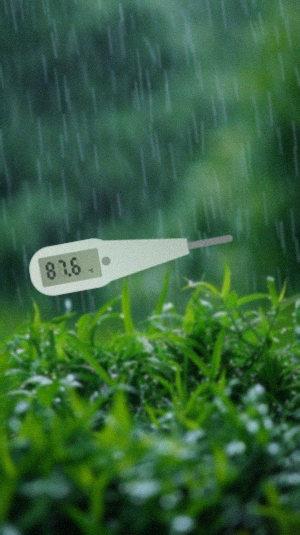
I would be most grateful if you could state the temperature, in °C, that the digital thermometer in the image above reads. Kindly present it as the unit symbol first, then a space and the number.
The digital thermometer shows °C 87.6
